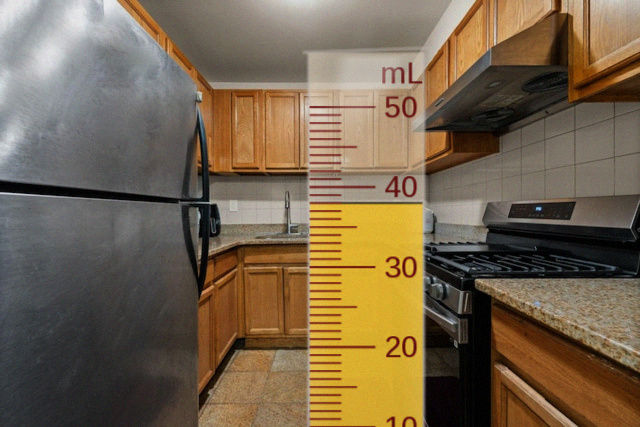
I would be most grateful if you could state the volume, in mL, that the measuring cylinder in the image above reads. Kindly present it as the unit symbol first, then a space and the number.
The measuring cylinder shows mL 38
